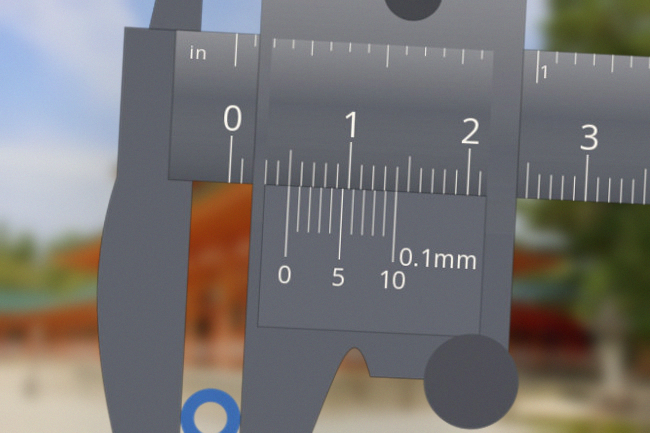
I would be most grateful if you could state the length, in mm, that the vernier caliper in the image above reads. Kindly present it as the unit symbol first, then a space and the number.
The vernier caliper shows mm 5.0
